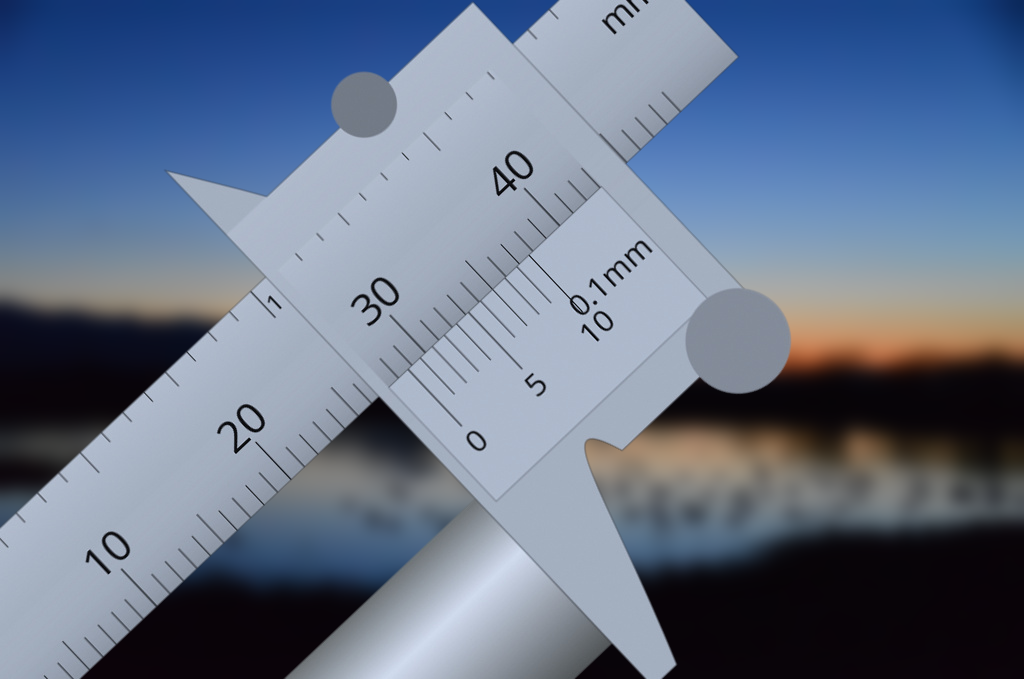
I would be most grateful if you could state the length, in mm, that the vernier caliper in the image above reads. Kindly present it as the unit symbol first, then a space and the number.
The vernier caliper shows mm 28.7
